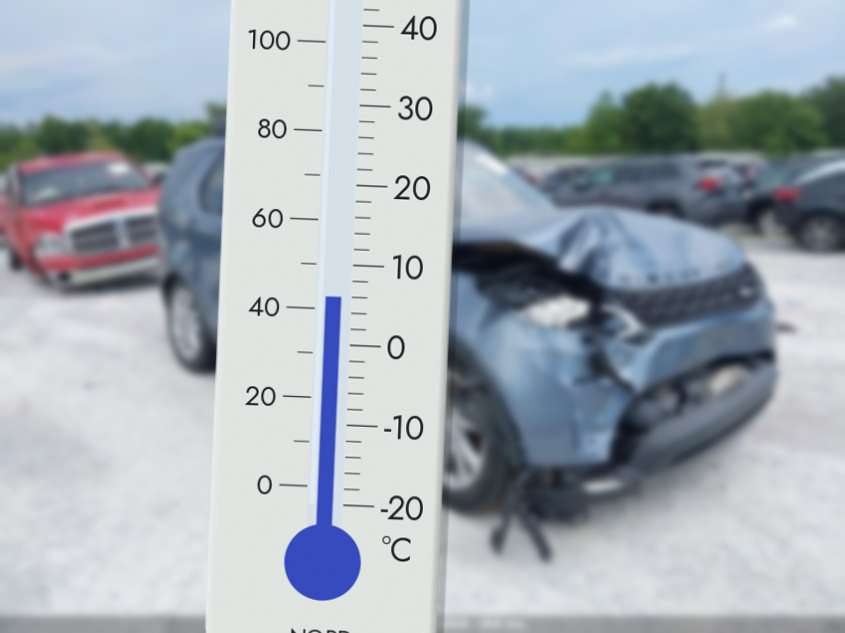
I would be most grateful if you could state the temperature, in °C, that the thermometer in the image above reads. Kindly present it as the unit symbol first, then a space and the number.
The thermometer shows °C 6
